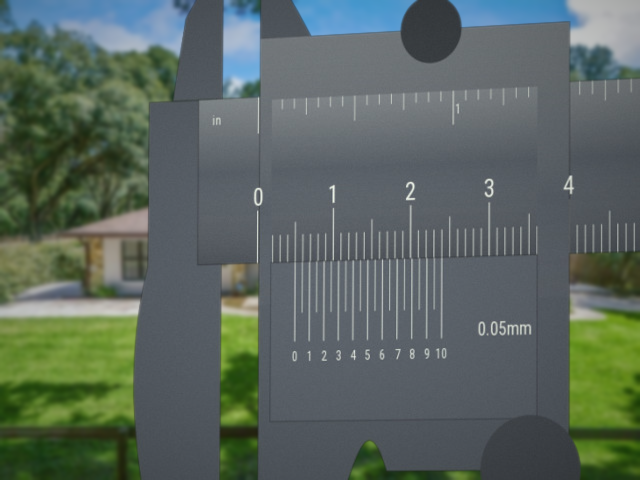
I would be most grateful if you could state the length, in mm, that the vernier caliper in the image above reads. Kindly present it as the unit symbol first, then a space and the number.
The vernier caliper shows mm 5.0
